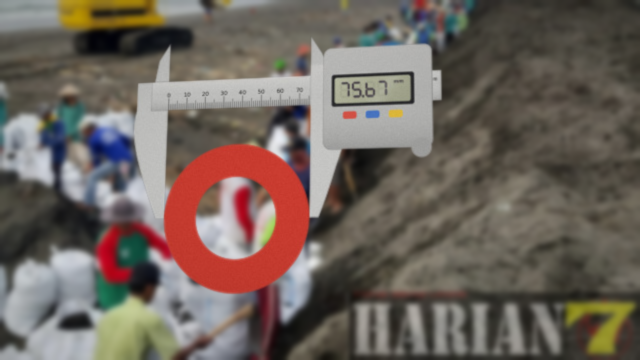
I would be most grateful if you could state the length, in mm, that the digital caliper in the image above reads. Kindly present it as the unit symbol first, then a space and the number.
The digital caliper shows mm 75.67
